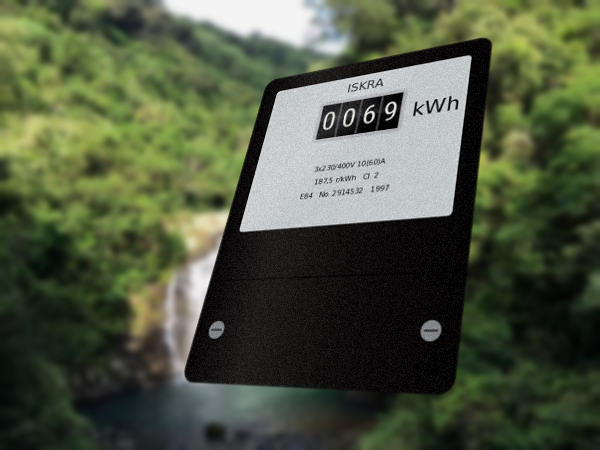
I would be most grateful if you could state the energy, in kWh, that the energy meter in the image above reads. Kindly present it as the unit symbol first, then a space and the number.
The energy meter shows kWh 69
